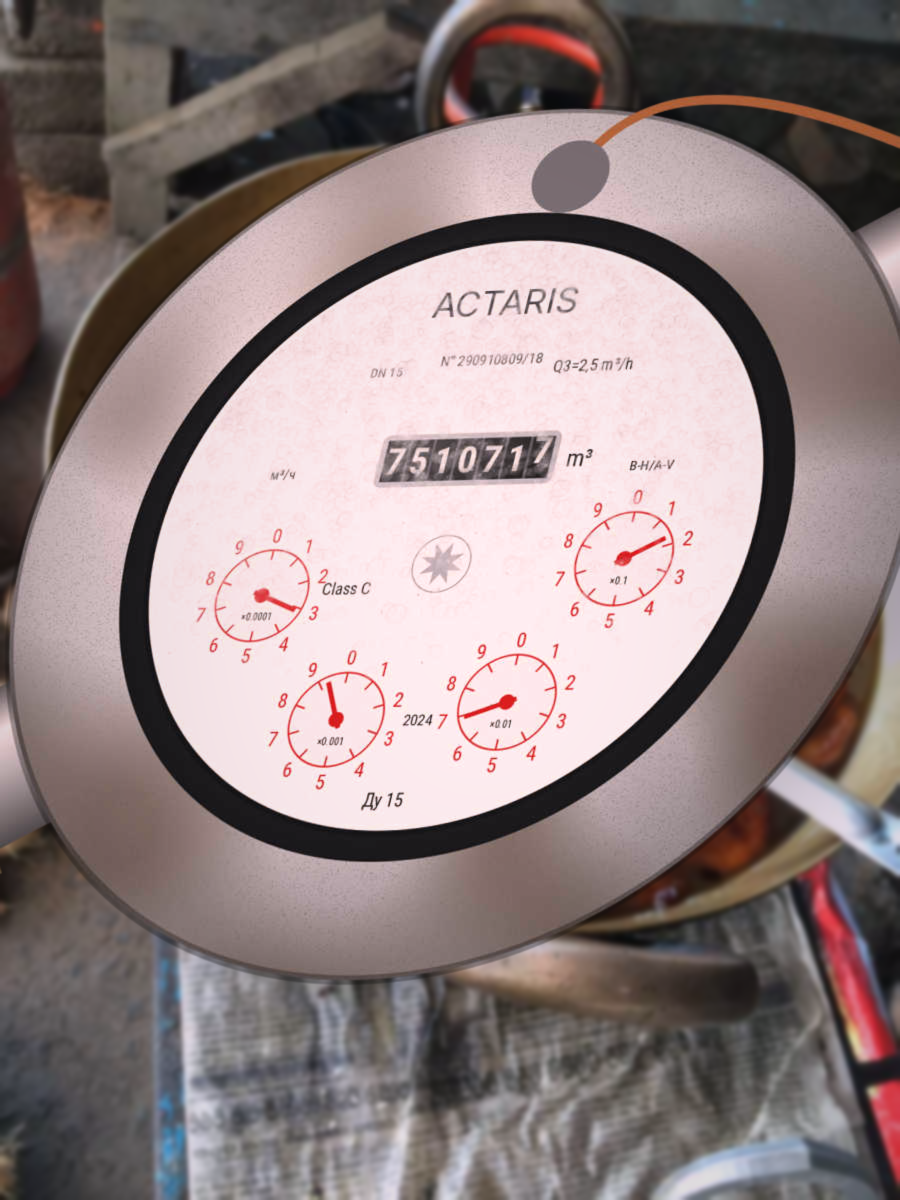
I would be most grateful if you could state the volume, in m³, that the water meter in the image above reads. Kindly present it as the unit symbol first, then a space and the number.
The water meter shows m³ 7510717.1693
